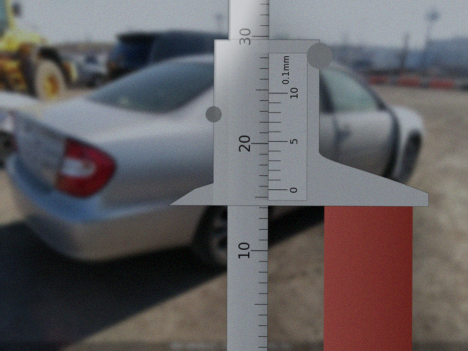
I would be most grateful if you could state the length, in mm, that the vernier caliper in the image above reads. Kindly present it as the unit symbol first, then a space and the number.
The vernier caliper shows mm 15.7
